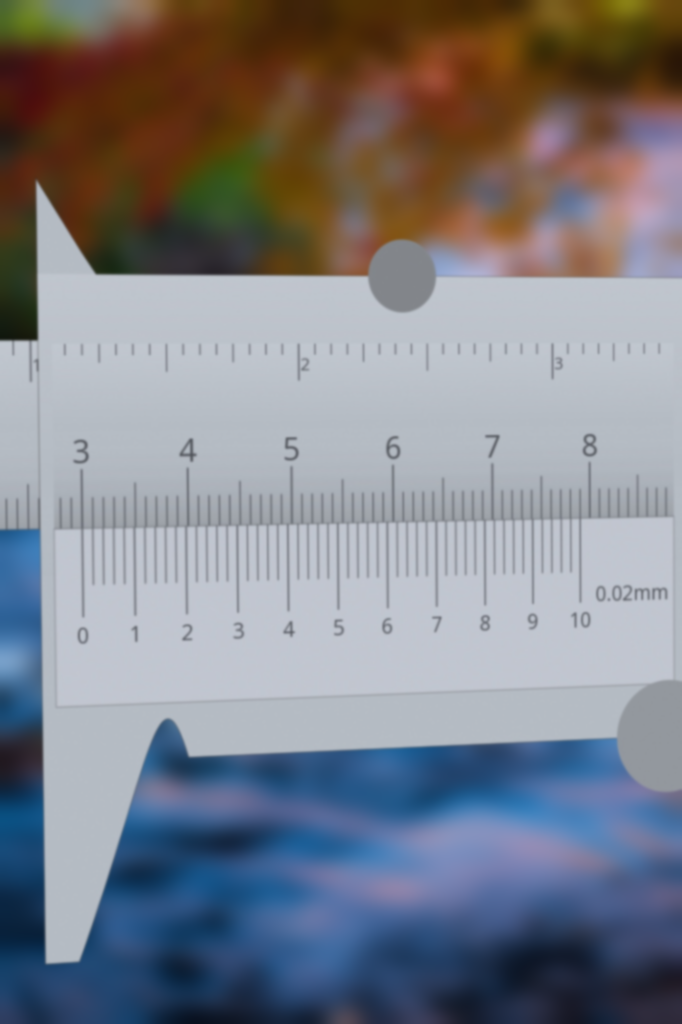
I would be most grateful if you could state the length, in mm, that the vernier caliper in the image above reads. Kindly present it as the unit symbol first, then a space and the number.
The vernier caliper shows mm 30.0
